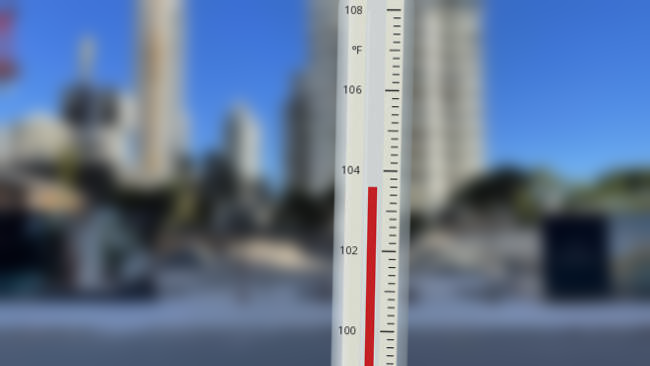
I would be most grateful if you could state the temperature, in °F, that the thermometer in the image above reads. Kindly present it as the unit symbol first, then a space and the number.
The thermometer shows °F 103.6
